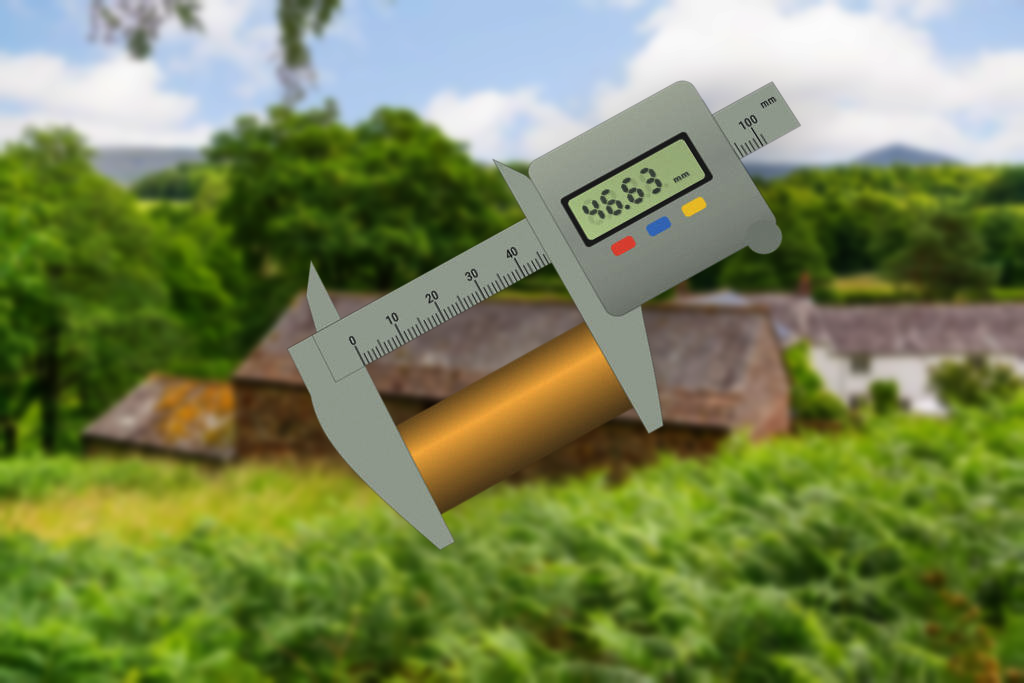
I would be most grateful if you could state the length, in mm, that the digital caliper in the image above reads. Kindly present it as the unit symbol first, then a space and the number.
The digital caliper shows mm 46.63
